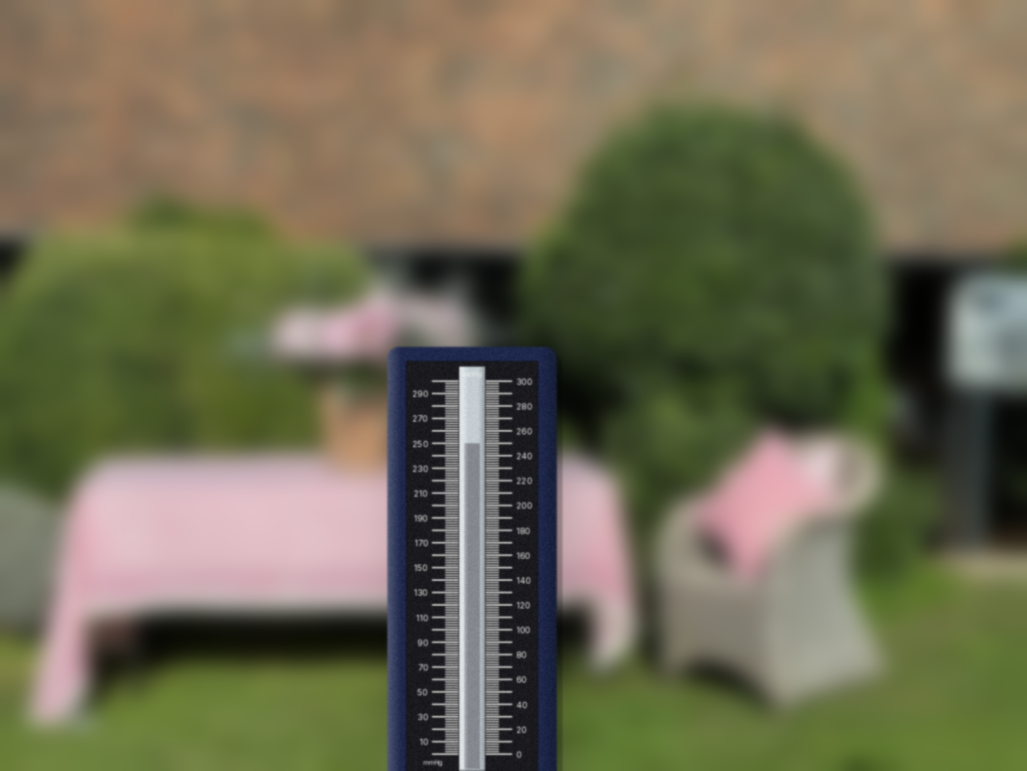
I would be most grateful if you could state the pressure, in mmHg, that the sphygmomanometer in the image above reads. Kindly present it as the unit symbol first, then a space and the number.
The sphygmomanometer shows mmHg 250
